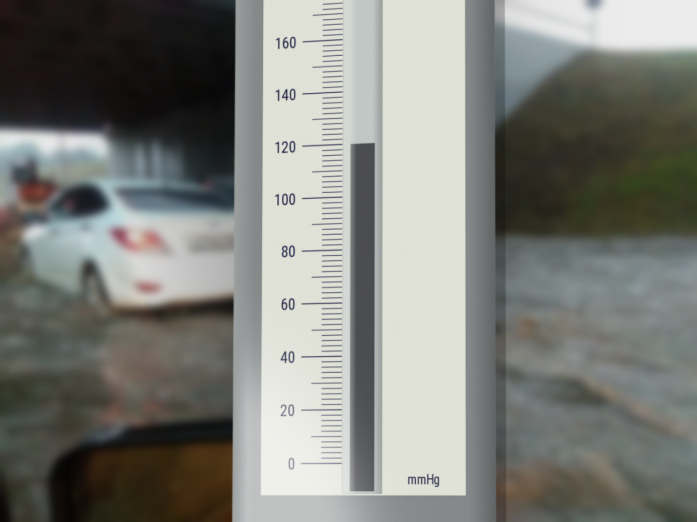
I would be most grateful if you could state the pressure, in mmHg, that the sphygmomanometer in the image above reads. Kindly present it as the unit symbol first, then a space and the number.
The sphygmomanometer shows mmHg 120
